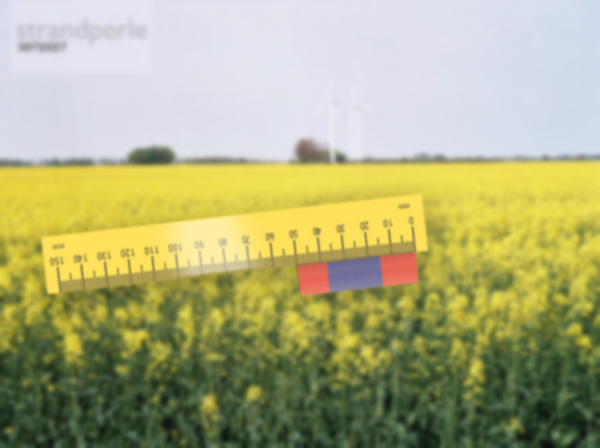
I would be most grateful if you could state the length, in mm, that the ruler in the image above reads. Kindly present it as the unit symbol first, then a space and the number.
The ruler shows mm 50
